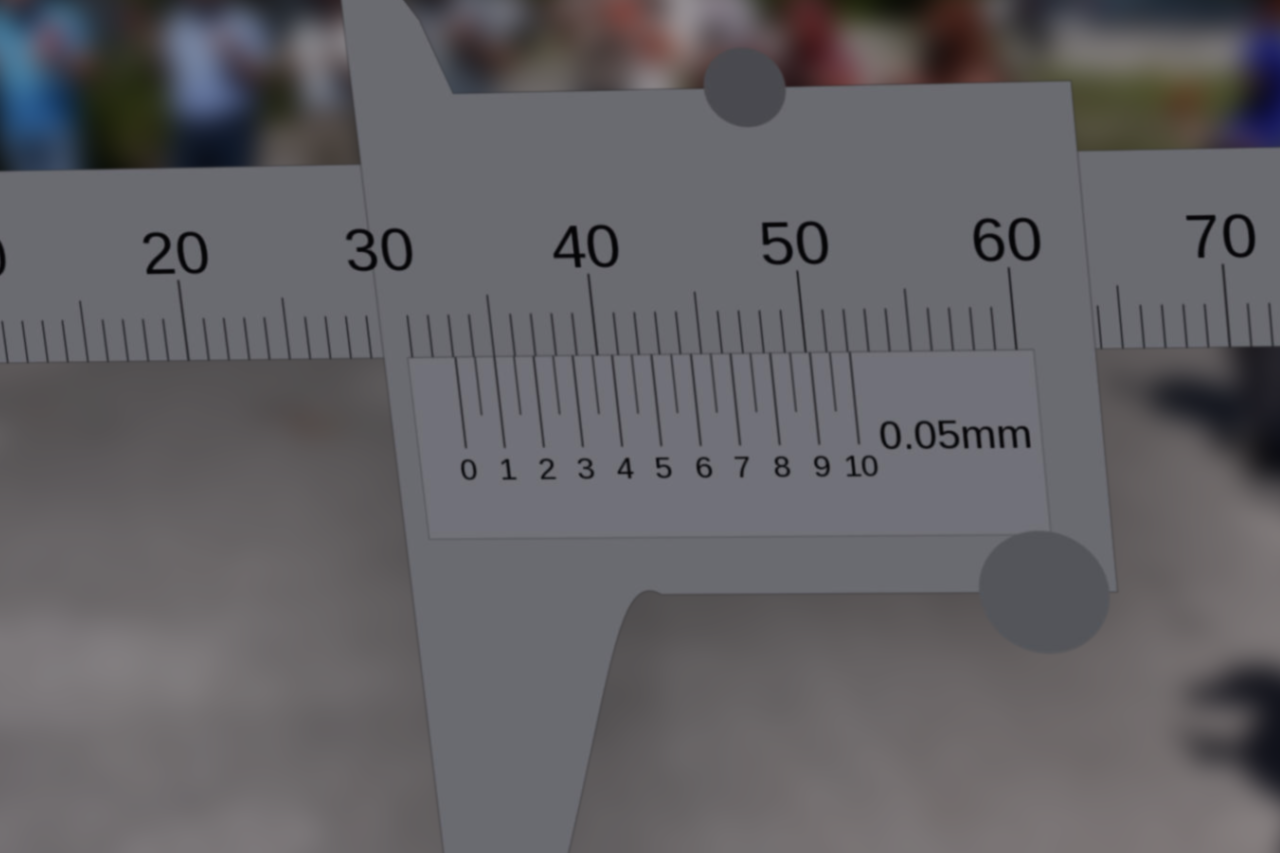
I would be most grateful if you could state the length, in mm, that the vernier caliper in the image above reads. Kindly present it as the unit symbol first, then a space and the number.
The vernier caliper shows mm 33.1
